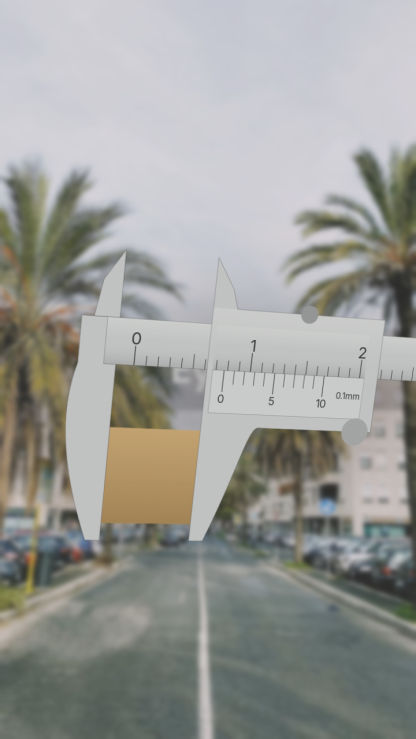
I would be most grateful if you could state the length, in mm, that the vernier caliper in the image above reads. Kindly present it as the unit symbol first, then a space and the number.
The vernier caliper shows mm 7.7
